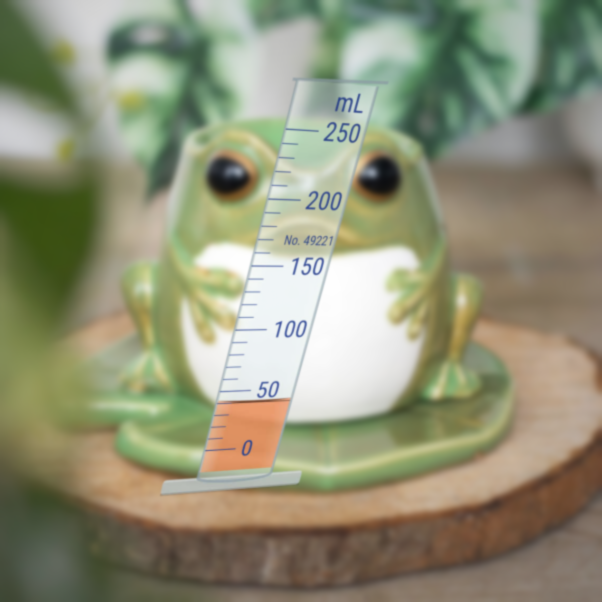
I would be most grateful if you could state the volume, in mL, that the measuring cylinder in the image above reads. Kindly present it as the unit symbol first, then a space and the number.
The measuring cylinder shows mL 40
